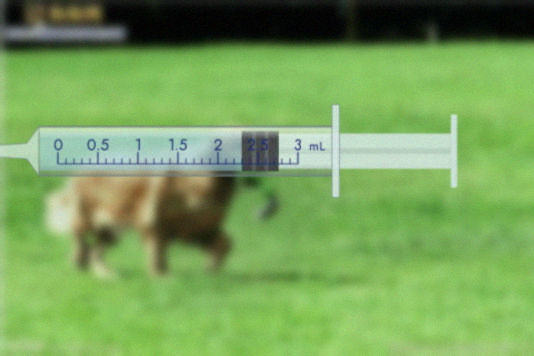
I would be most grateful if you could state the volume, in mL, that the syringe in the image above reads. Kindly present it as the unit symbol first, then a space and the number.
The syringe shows mL 2.3
